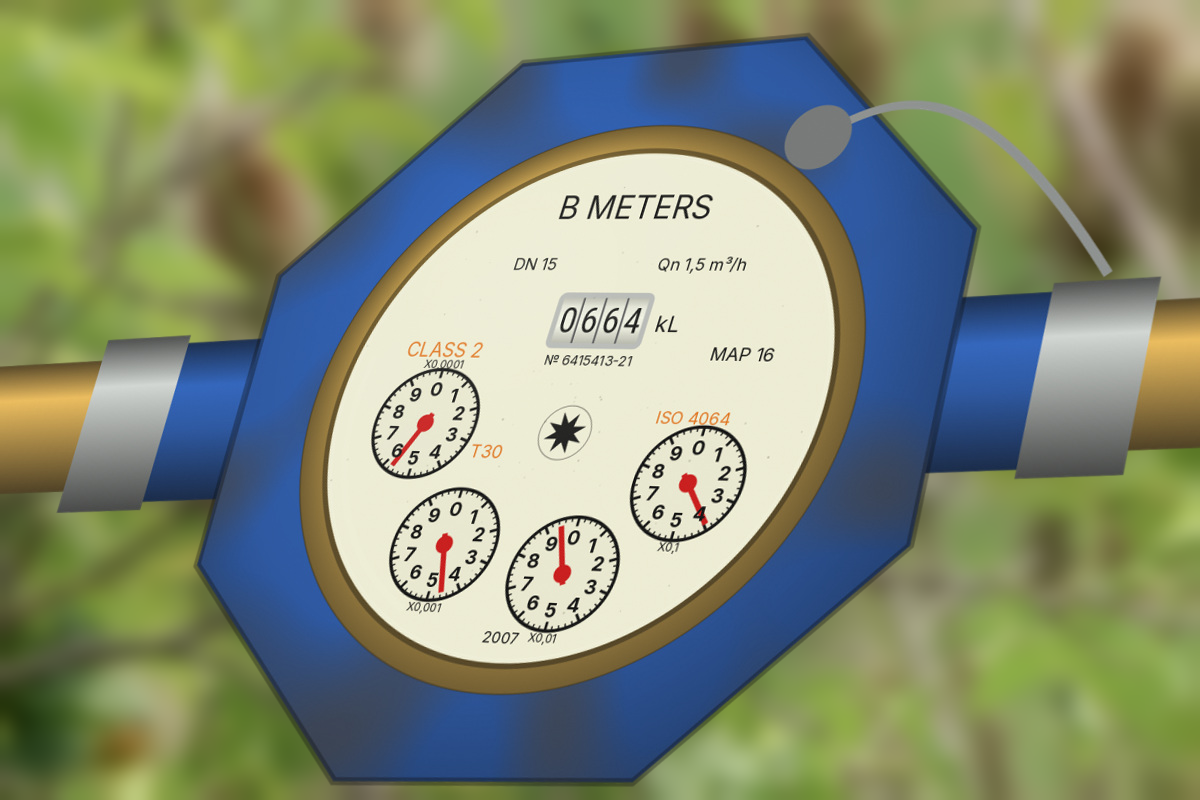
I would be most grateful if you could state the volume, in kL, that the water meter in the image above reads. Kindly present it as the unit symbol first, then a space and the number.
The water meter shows kL 664.3945
